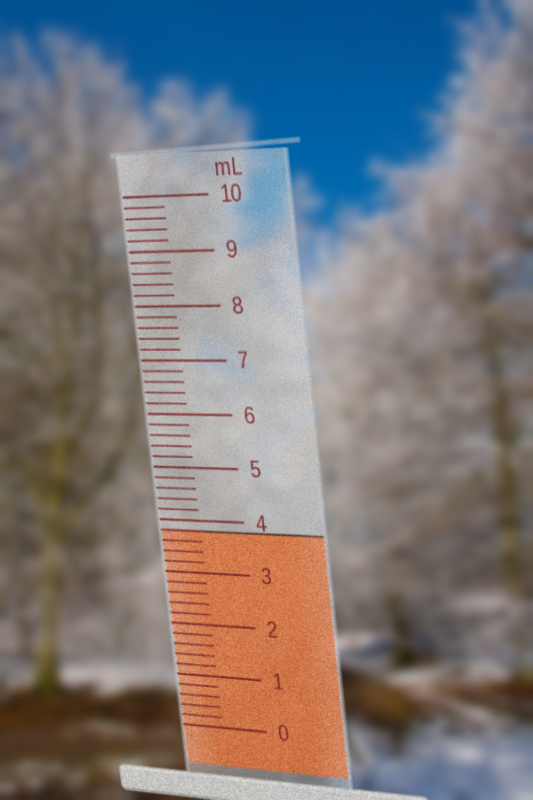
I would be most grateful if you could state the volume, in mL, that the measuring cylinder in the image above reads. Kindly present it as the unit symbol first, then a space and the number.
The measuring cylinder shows mL 3.8
